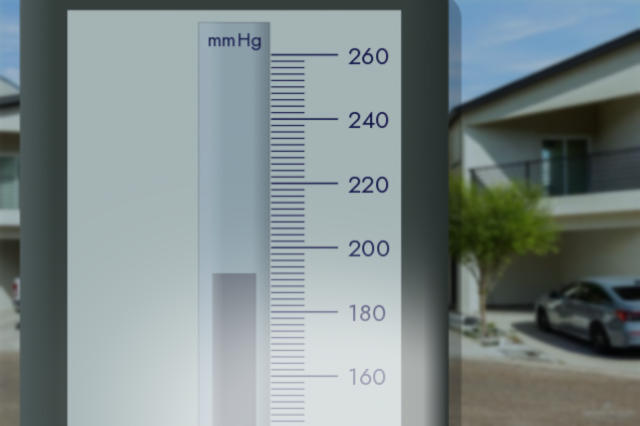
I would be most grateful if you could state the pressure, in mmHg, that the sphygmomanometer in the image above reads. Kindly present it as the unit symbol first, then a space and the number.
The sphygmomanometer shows mmHg 192
